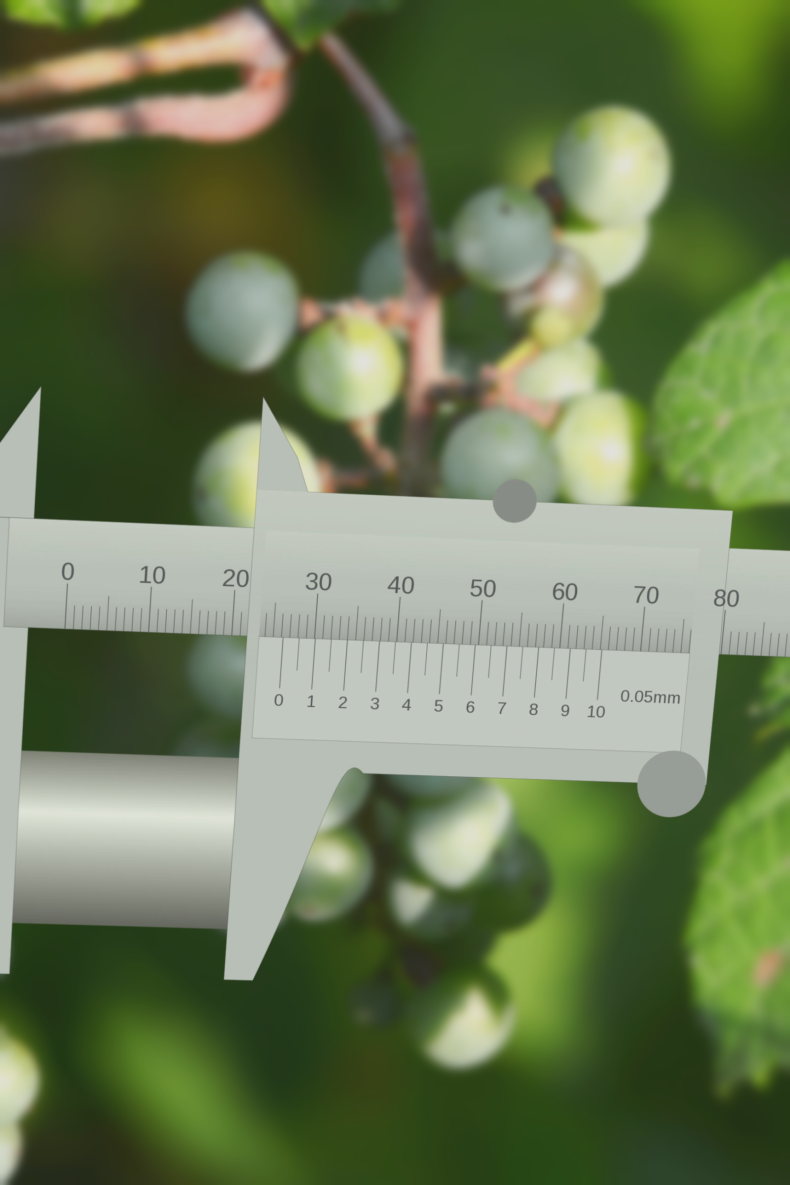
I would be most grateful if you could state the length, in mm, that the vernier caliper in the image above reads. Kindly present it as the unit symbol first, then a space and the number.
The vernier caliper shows mm 26.2
